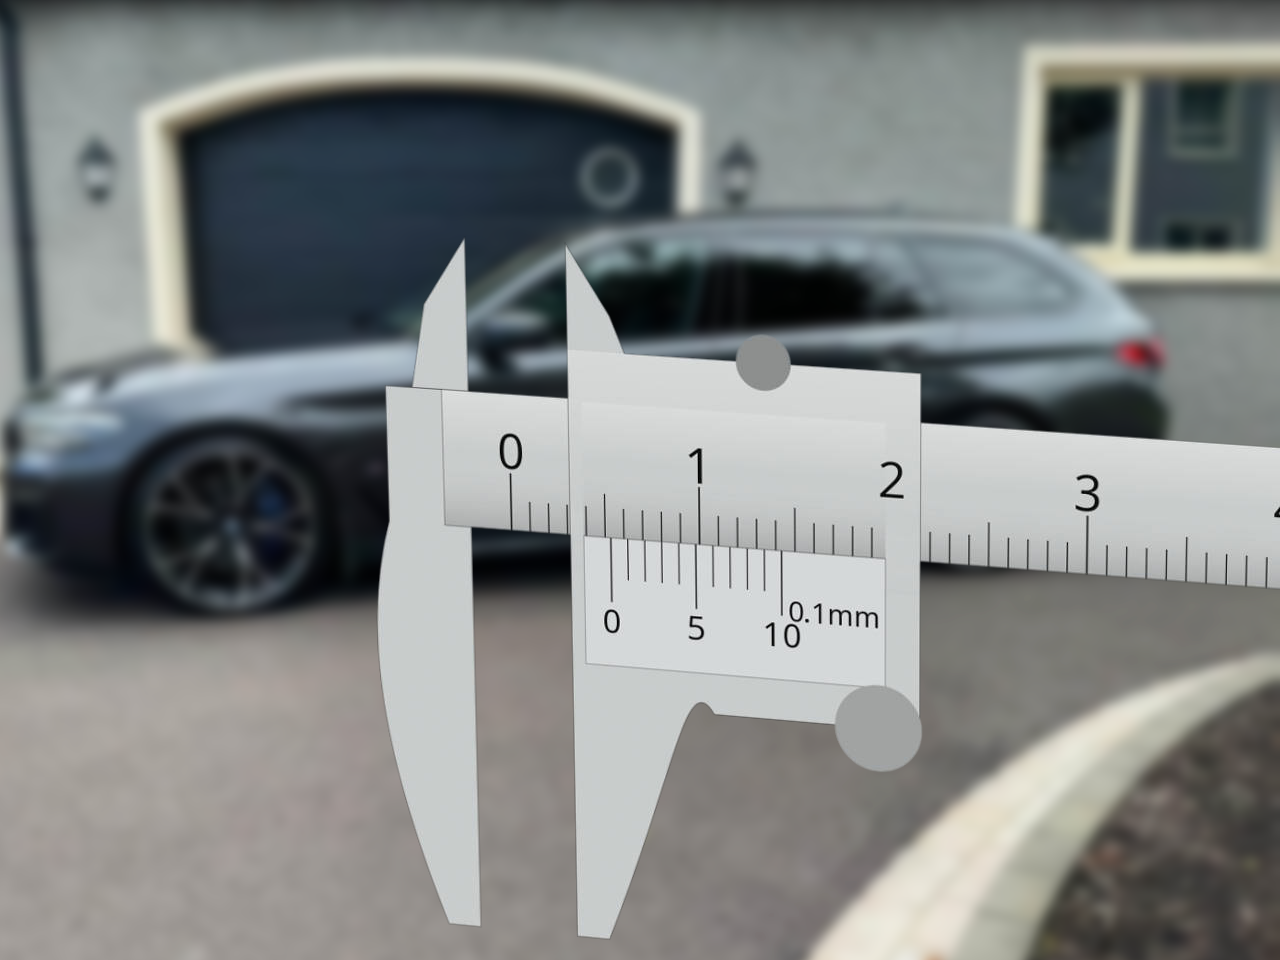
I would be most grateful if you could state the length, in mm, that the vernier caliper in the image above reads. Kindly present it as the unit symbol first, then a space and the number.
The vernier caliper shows mm 5.3
